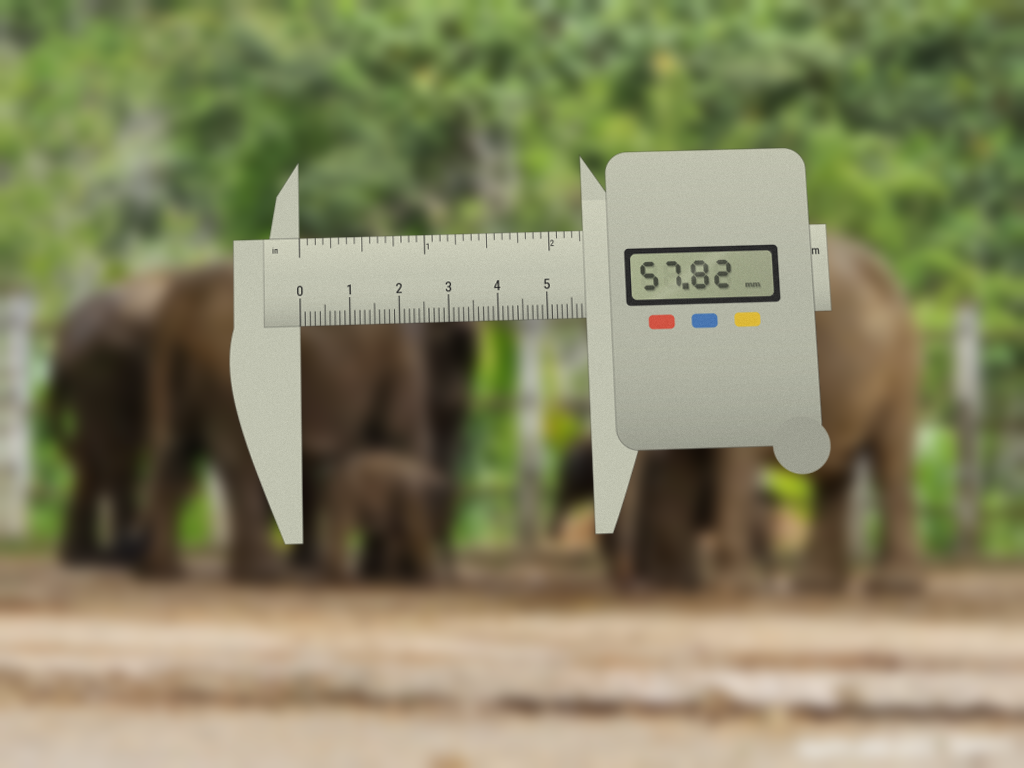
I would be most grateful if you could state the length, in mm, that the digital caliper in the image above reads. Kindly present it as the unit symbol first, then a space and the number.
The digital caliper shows mm 57.82
